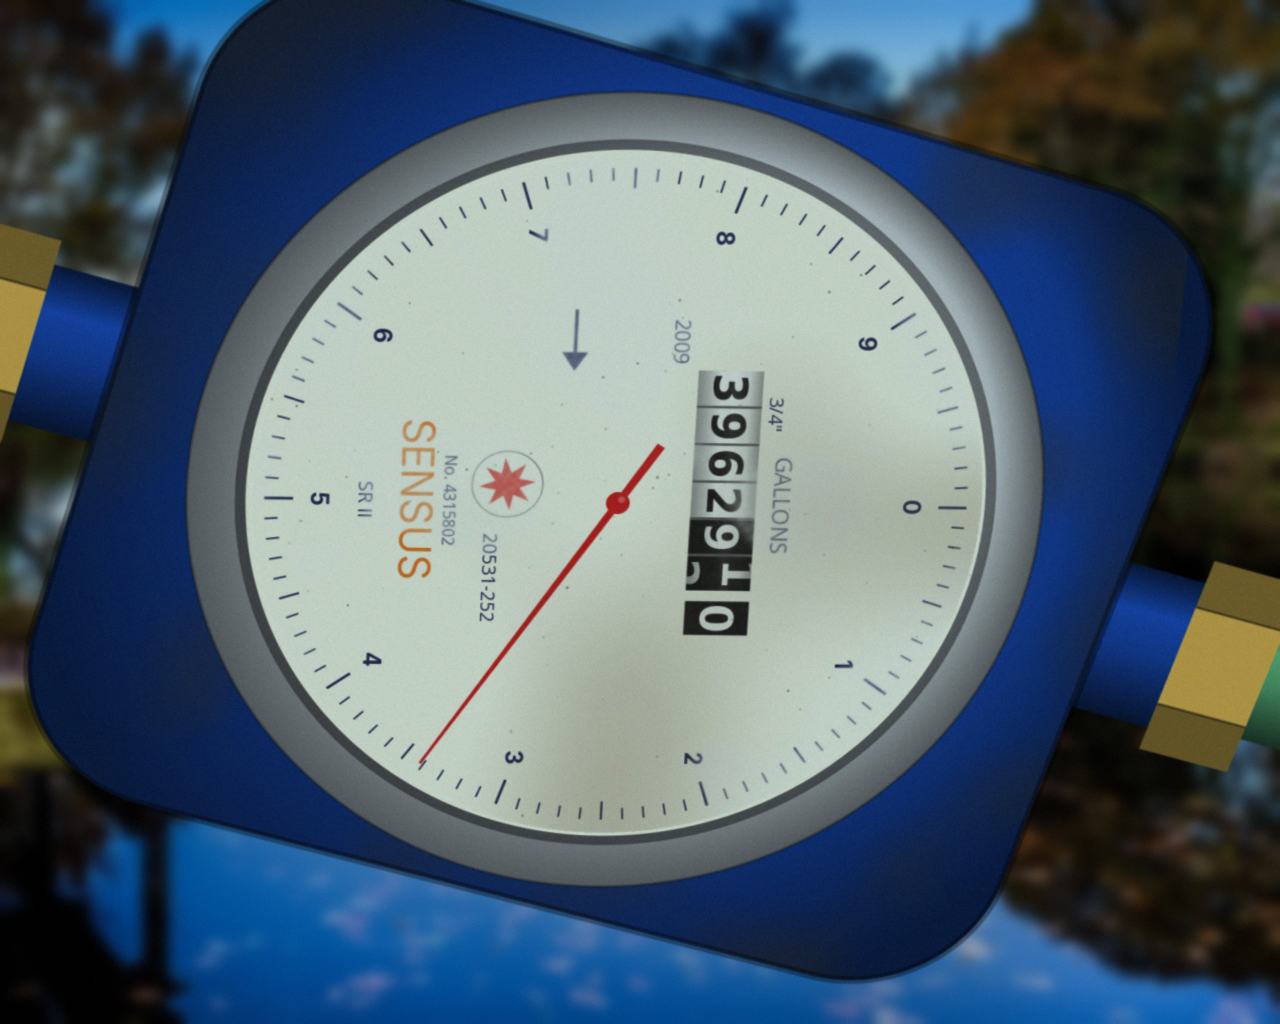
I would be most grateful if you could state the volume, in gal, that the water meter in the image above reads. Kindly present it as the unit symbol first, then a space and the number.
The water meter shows gal 3962913.4
